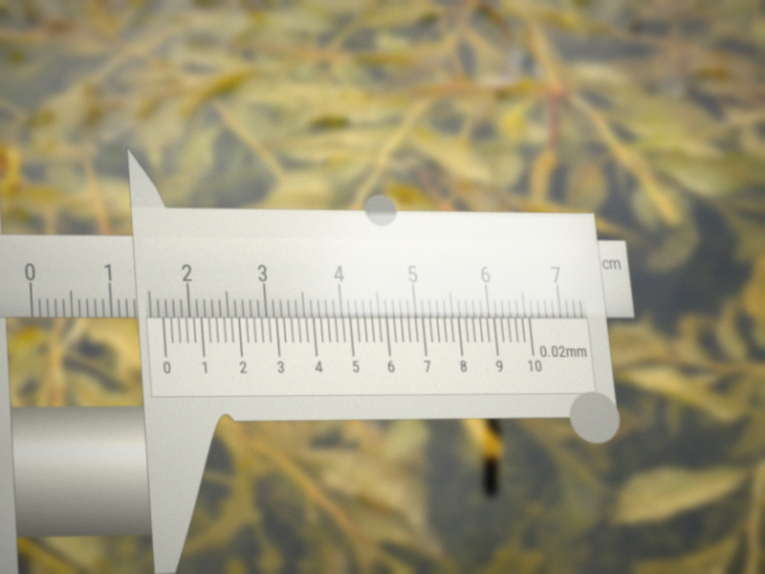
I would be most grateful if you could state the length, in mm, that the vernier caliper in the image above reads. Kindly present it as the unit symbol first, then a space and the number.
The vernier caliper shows mm 16.6
